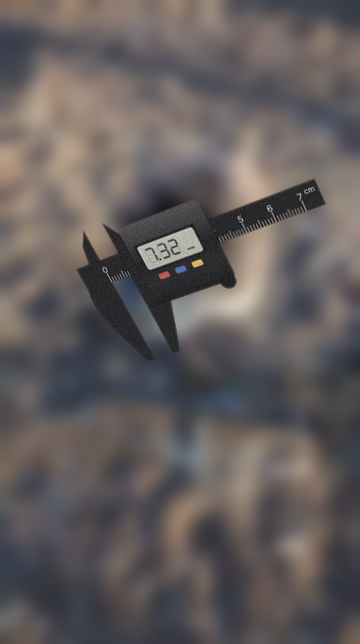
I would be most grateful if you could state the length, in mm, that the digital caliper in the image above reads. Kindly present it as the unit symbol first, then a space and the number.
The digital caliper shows mm 7.32
